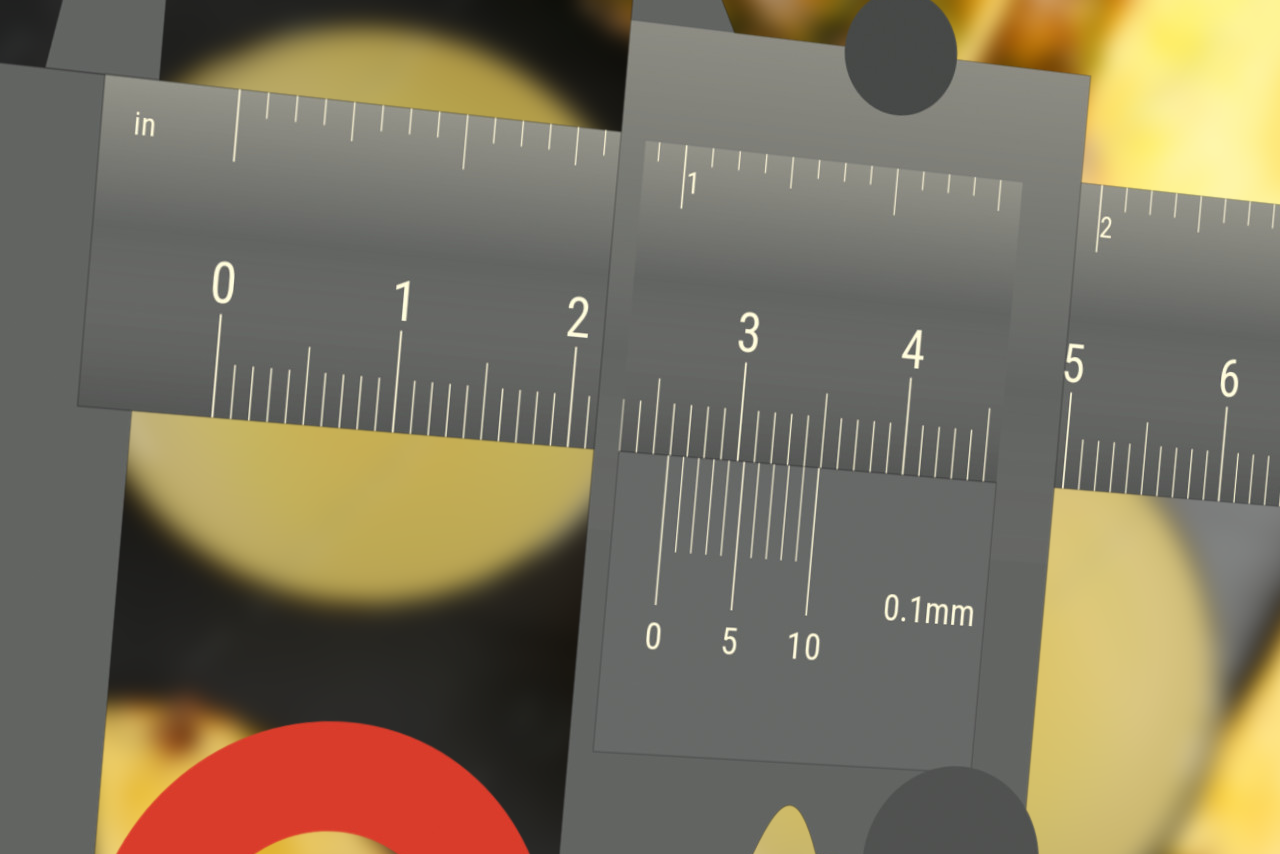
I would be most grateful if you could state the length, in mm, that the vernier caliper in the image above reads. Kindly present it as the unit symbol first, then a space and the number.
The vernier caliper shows mm 25.9
